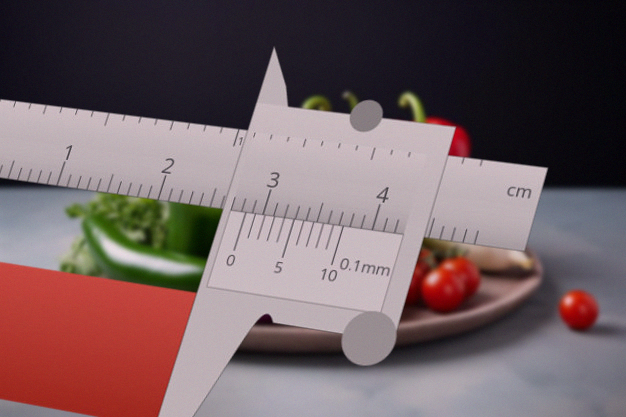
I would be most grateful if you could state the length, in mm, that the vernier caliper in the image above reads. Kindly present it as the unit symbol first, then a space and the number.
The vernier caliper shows mm 28.4
